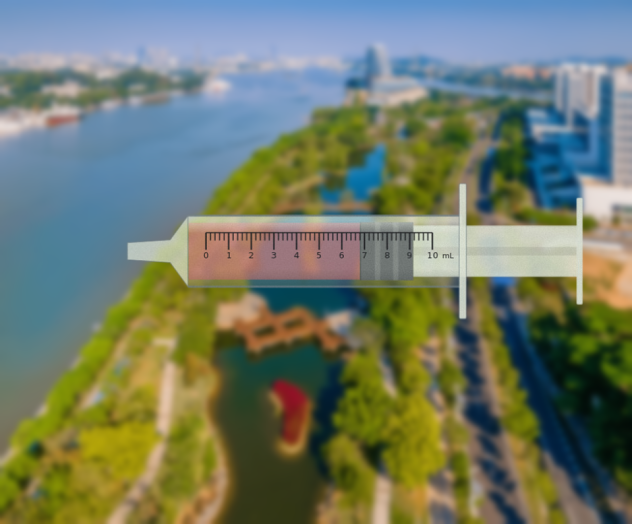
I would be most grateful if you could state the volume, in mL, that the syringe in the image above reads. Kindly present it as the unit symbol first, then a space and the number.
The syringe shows mL 6.8
